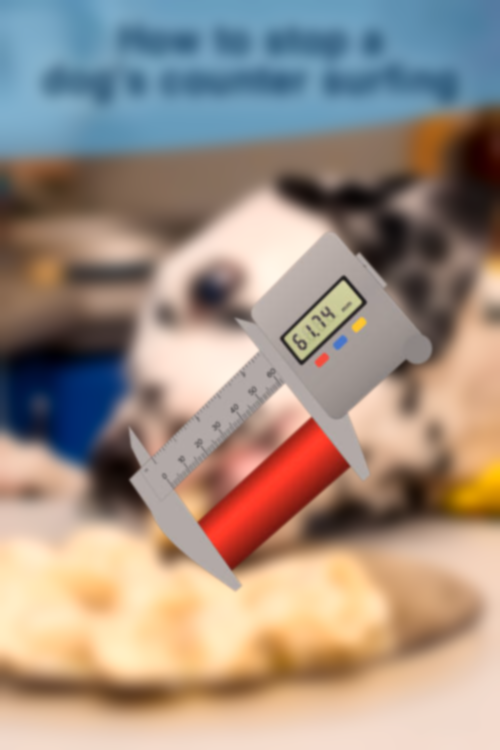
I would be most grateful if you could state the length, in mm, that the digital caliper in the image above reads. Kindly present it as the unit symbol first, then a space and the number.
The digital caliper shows mm 61.74
